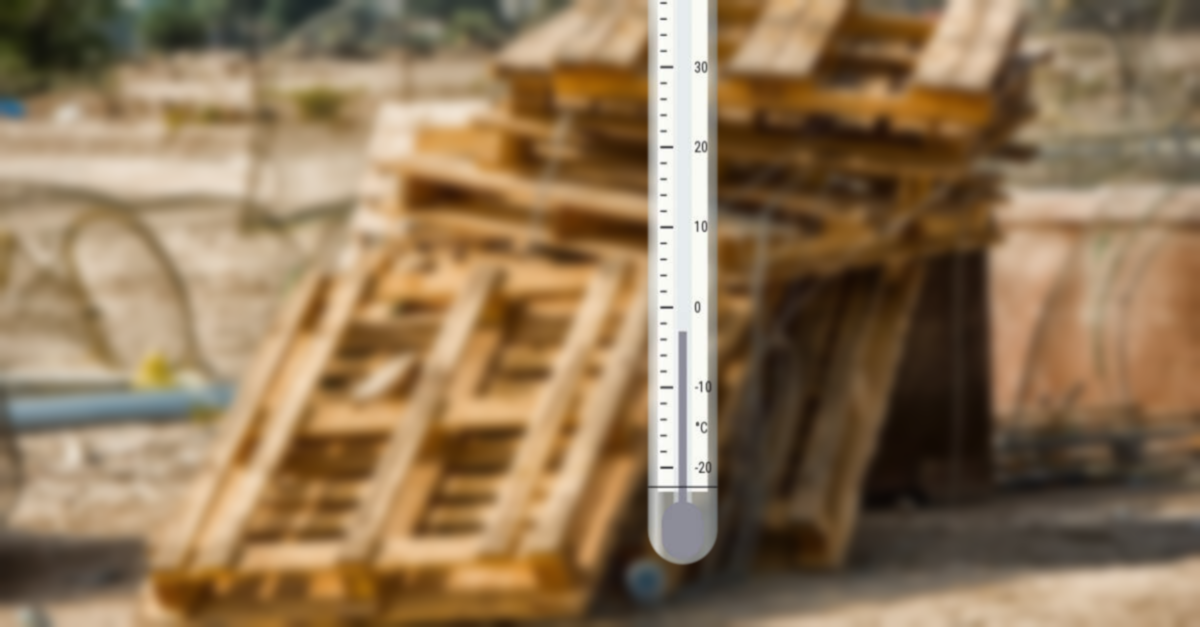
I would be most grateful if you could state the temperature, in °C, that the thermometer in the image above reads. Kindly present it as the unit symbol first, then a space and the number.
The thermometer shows °C -3
